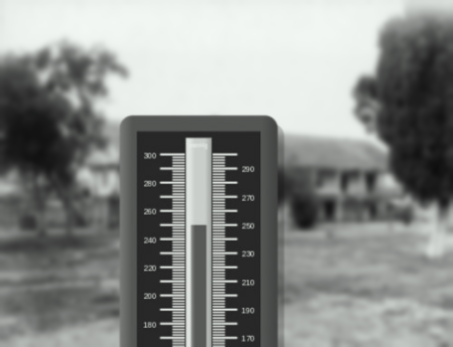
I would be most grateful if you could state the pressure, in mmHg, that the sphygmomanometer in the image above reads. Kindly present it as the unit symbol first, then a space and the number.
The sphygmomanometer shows mmHg 250
